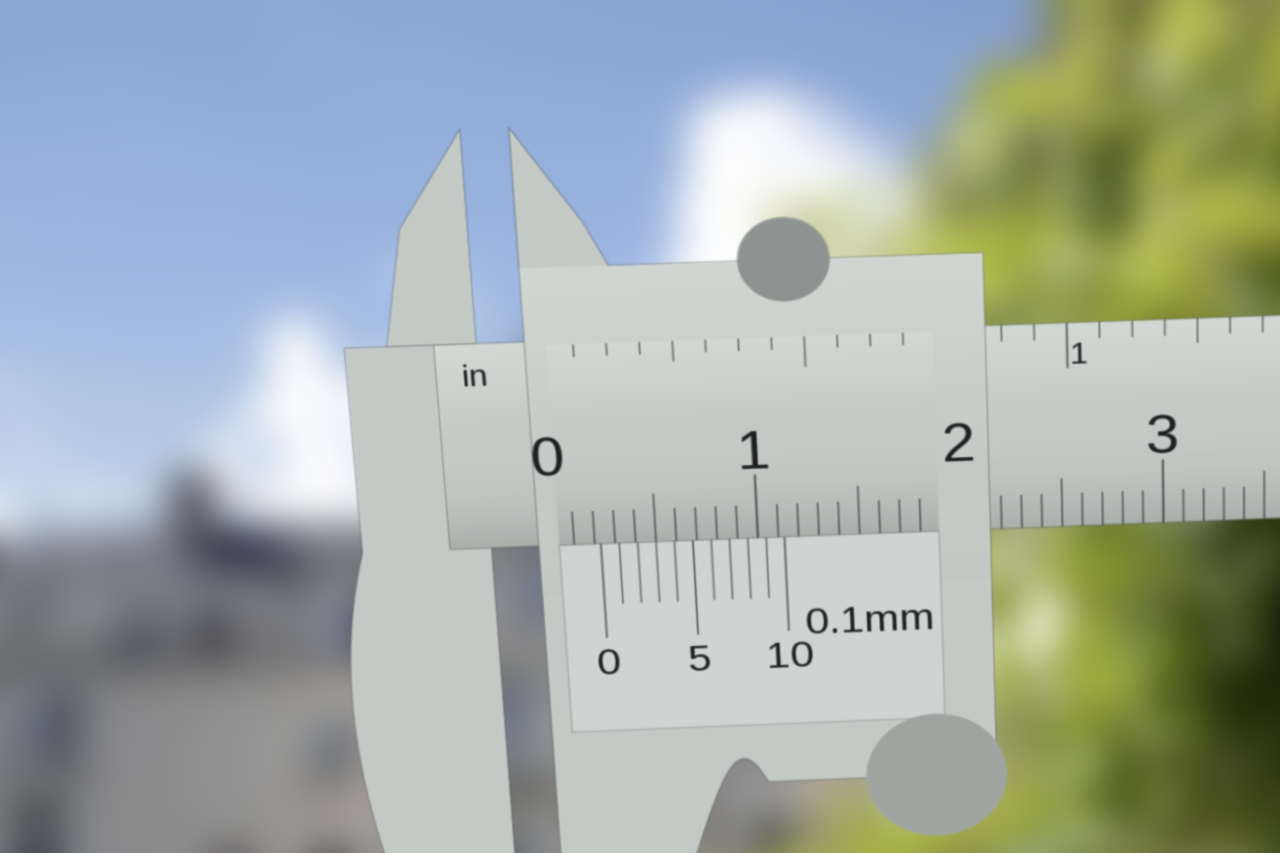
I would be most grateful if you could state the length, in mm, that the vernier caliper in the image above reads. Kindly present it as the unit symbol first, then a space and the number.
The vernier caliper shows mm 2.3
